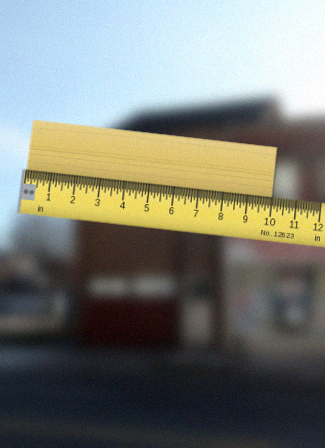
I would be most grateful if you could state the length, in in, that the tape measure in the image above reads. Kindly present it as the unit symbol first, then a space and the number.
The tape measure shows in 10
